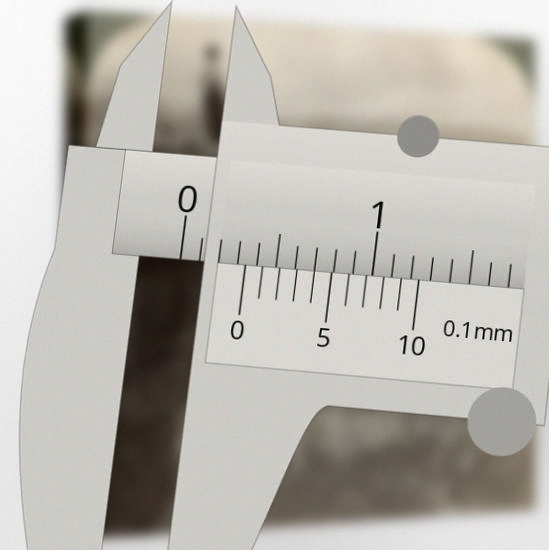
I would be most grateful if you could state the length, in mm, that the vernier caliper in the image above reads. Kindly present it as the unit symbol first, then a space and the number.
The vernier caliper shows mm 3.4
